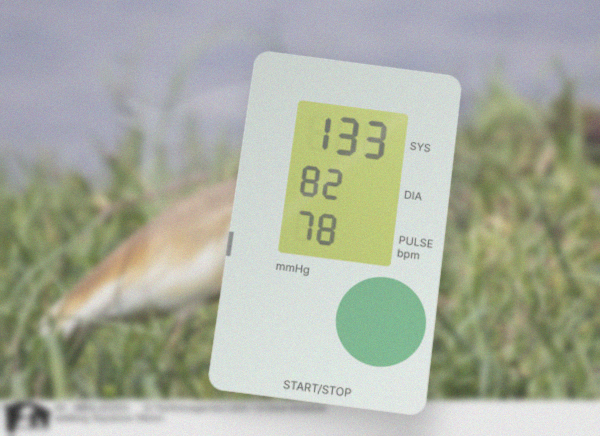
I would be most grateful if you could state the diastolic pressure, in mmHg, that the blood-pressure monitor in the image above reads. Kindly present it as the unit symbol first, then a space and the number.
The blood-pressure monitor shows mmHg 82
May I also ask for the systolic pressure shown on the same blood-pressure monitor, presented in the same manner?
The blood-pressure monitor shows mmHg 133
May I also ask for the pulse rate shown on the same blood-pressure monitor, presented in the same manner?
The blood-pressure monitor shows bpm 78
